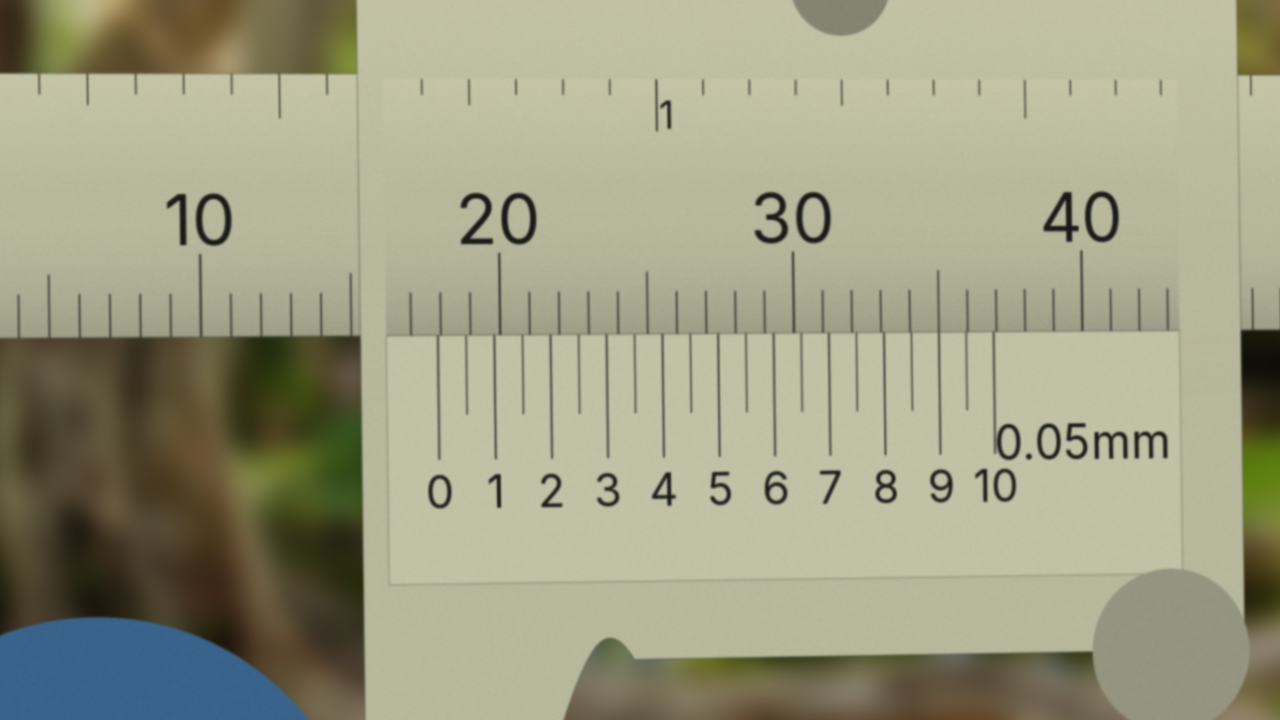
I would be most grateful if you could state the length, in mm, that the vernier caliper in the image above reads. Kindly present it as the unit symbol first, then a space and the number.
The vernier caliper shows mm 17.9
